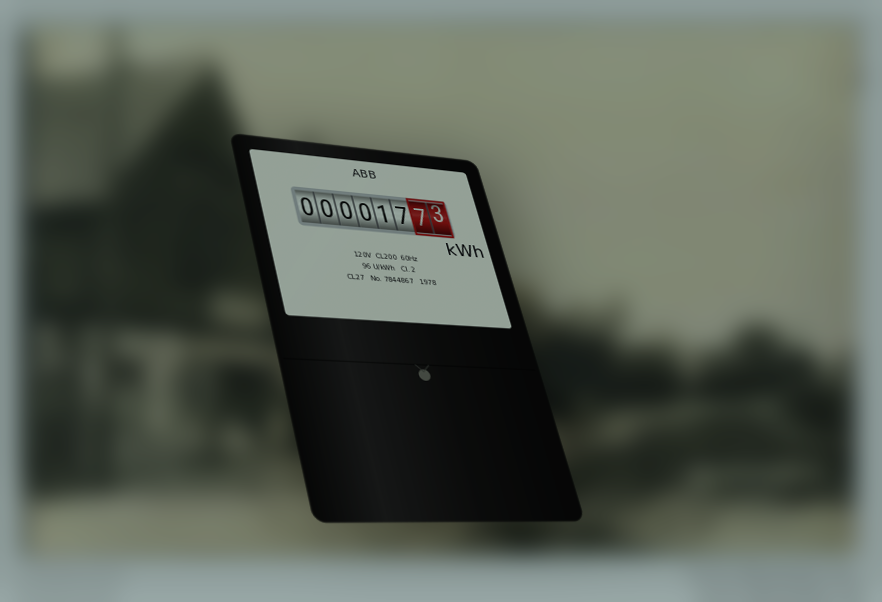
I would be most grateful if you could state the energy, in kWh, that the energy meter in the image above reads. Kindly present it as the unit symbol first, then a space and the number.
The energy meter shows kWh 17.73
